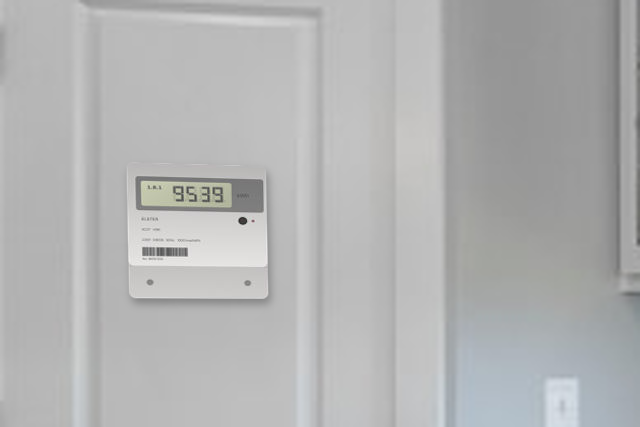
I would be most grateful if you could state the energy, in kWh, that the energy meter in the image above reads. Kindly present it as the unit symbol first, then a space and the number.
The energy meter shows kWh 9539
